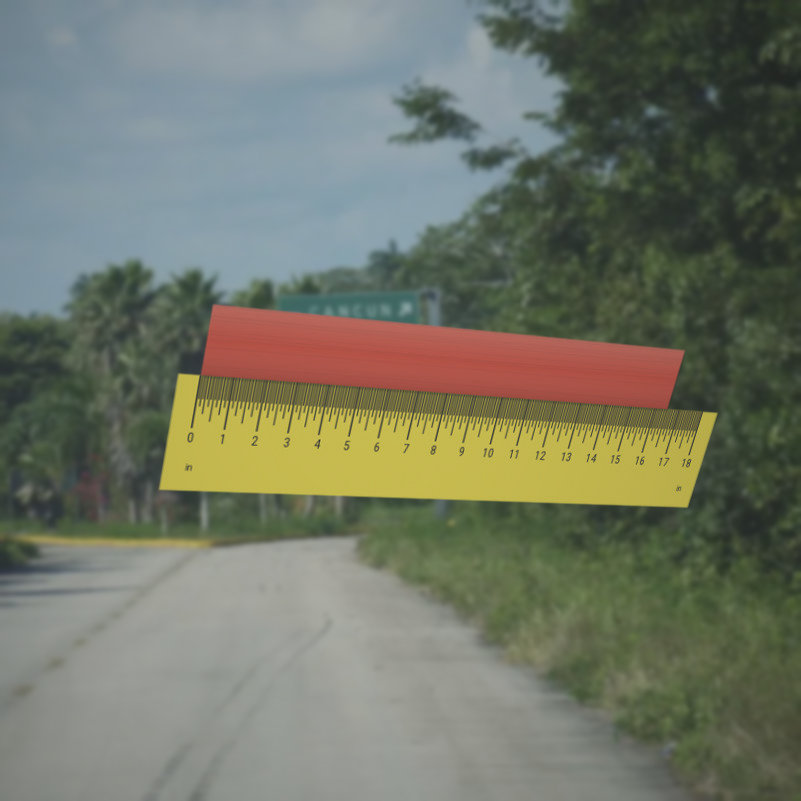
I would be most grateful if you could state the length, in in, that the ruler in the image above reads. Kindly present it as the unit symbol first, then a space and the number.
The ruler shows in 16.5
